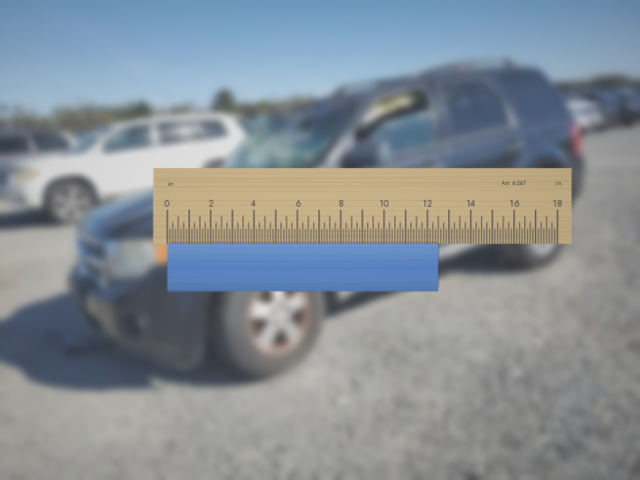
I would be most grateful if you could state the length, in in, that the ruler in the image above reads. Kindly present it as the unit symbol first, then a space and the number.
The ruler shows in 12.5
